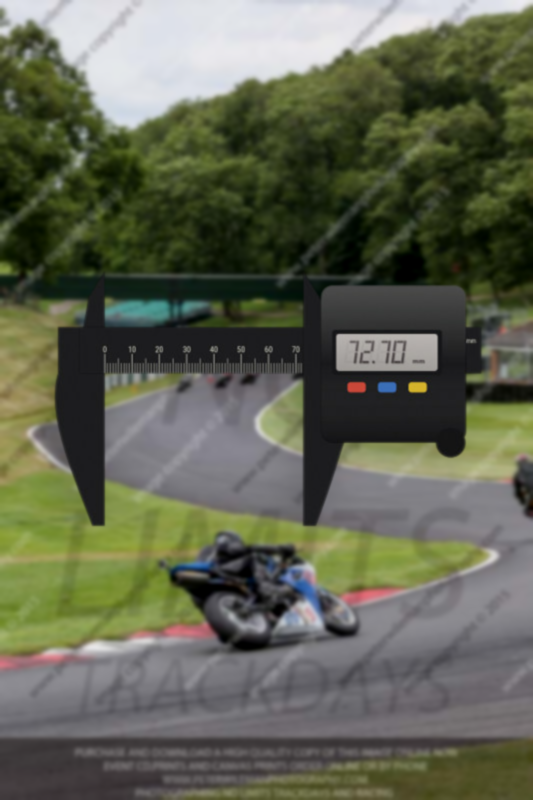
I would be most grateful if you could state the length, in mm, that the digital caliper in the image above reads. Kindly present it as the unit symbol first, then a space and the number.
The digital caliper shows mm 72.70
